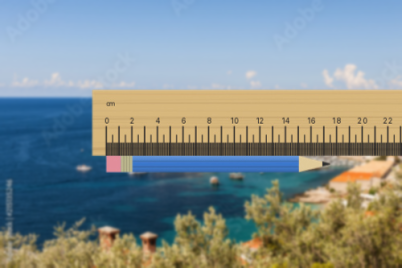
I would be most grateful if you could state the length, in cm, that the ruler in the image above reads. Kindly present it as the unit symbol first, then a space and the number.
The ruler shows cm 17.5
